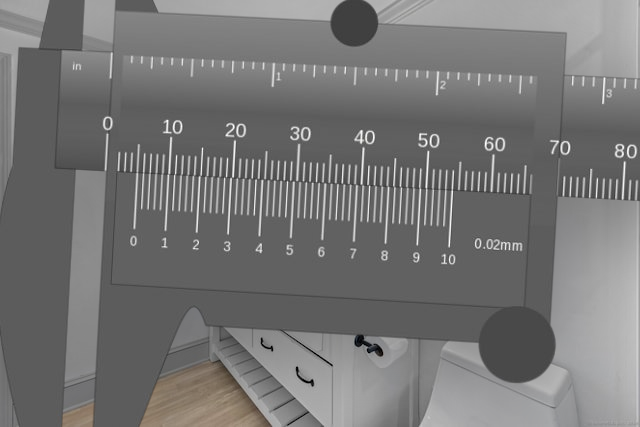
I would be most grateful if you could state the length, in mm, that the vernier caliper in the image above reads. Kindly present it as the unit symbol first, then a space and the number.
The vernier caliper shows mm 5.0
